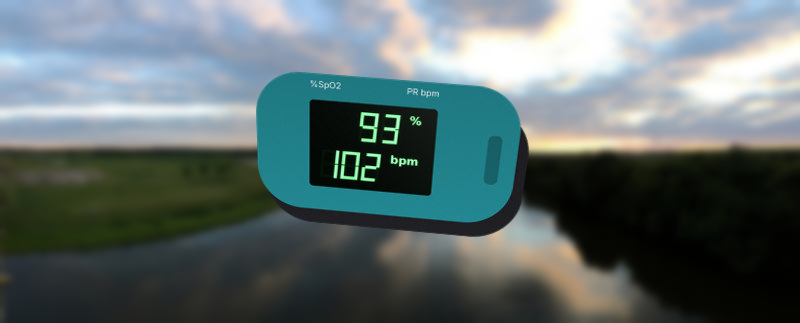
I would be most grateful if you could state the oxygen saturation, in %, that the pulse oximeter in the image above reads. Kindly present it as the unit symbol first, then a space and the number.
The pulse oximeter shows % 93
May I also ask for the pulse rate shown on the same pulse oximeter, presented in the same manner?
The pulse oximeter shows bpm 102
